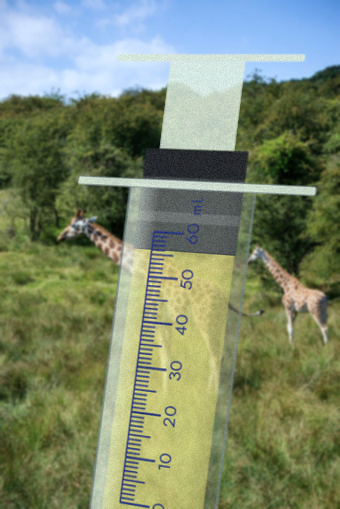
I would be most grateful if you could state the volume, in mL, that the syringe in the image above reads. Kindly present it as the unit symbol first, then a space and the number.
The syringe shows mL 56
